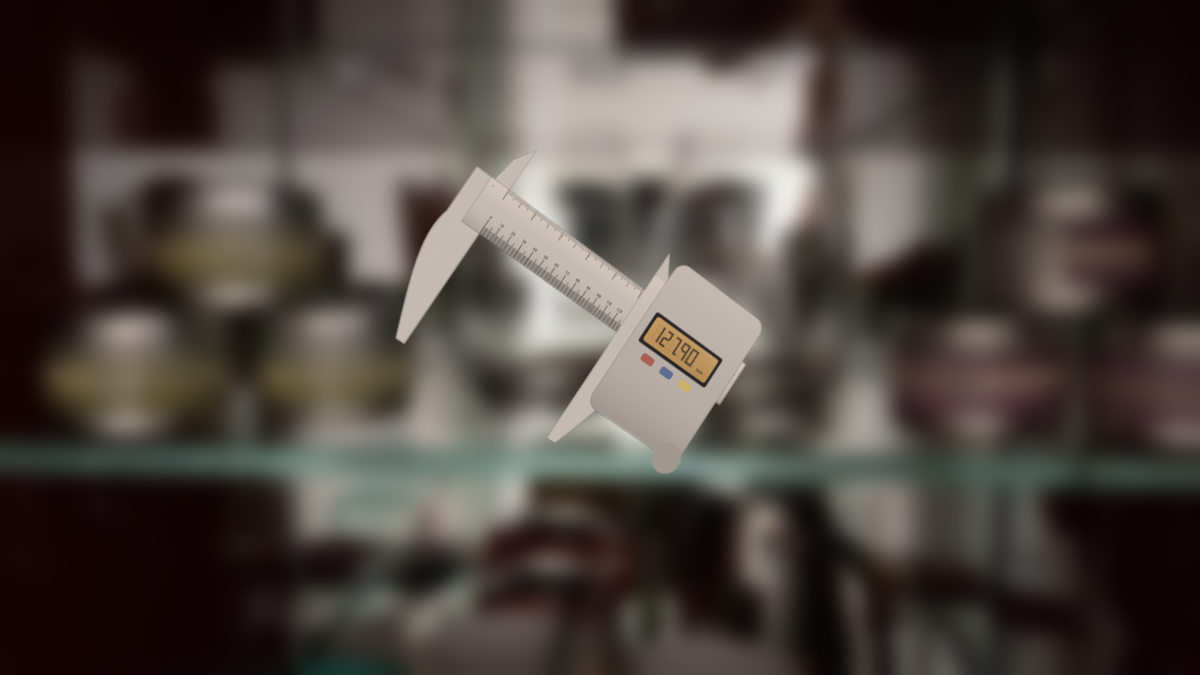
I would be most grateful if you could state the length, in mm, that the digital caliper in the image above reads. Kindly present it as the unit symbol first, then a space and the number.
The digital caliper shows mm 127.90
